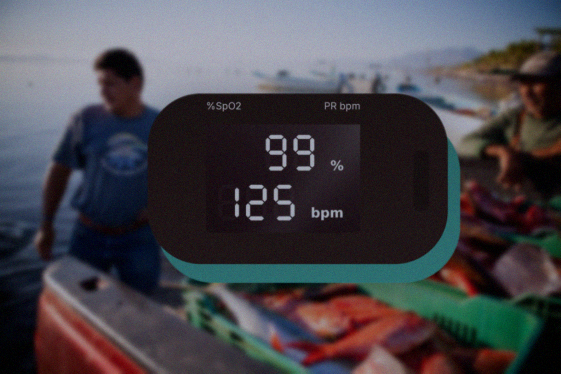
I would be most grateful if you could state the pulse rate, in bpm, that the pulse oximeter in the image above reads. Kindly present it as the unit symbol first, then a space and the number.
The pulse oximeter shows bpm 125
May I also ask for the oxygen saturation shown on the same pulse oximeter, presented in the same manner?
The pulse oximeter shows % 99
